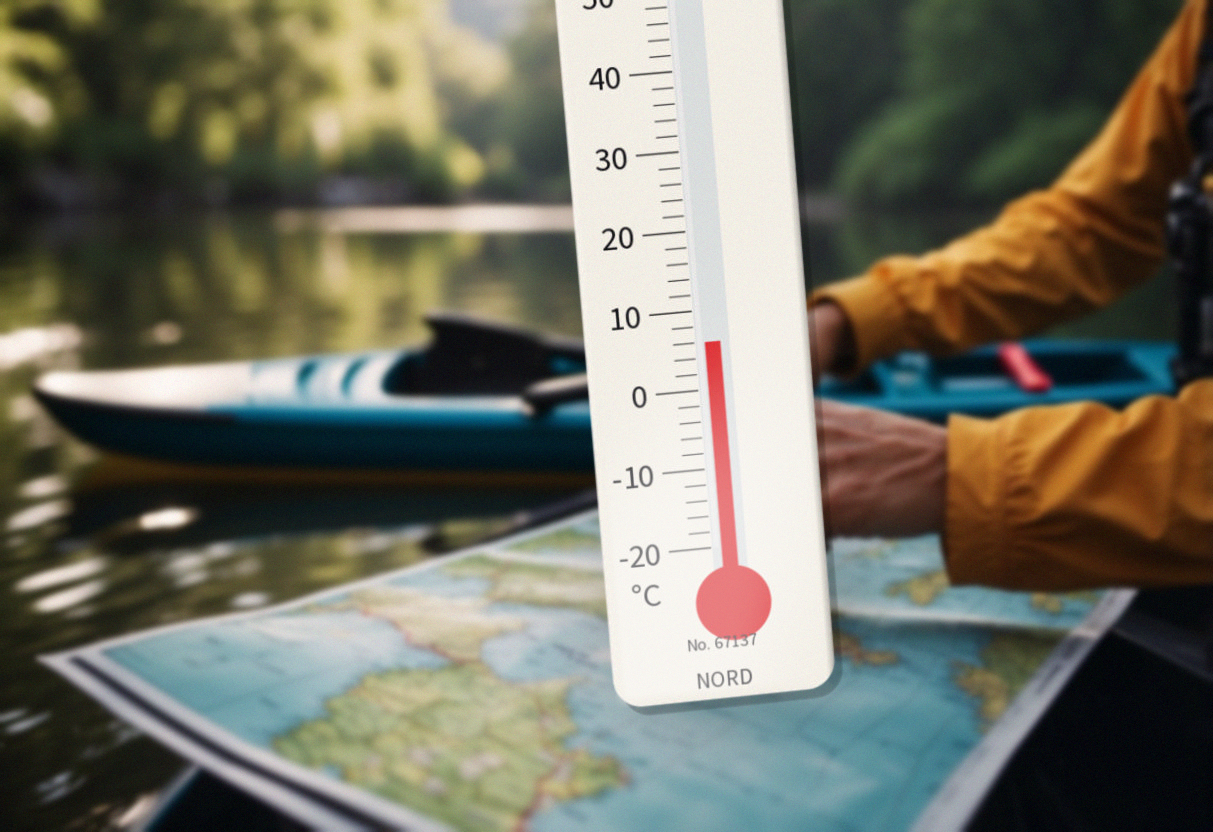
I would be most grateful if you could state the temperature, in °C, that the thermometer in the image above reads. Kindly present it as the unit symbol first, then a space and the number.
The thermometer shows °C 6
